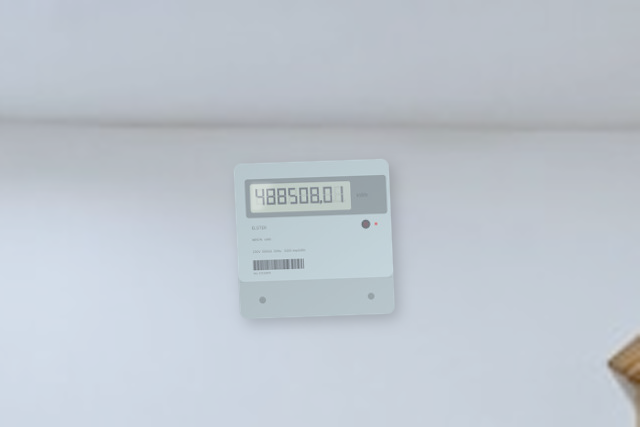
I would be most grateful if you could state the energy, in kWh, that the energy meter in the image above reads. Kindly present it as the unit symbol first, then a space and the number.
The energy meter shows kWh 488508.01
